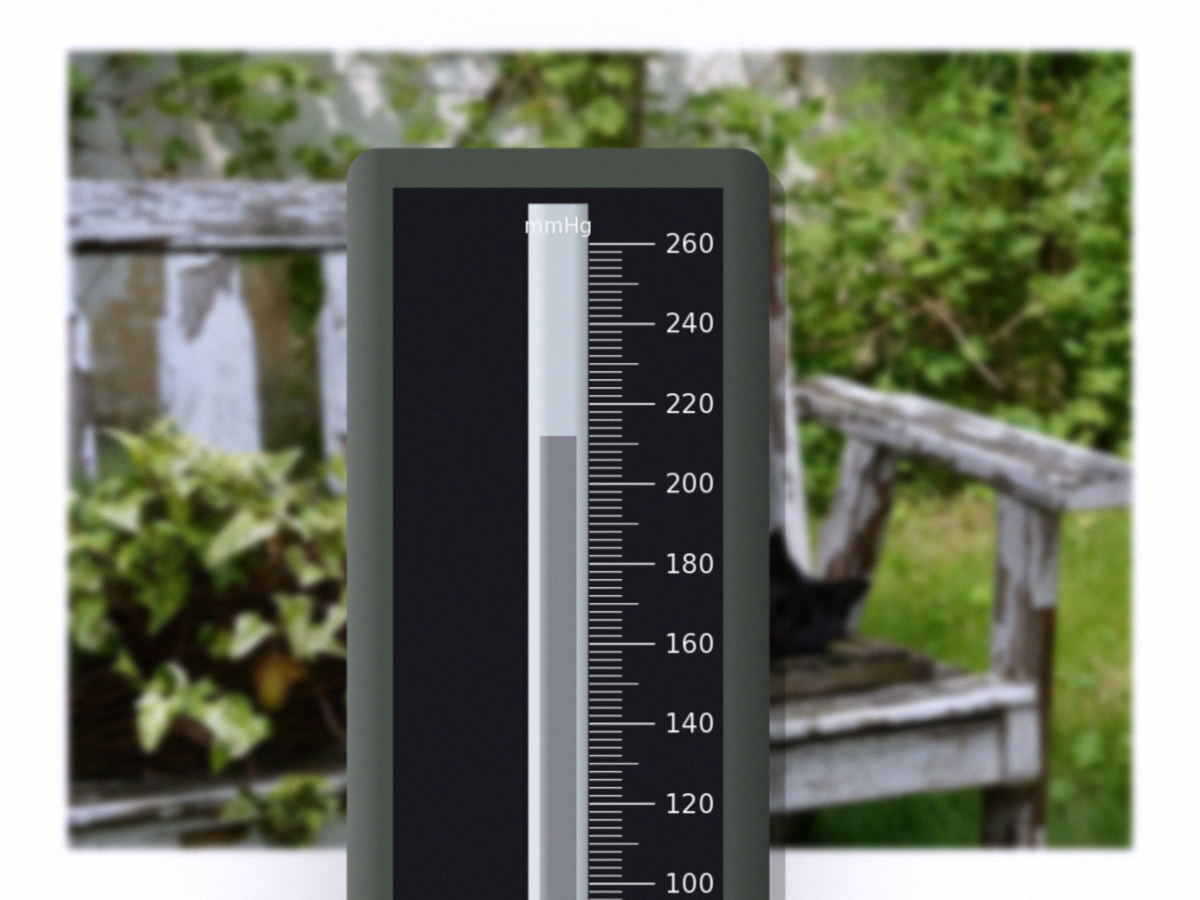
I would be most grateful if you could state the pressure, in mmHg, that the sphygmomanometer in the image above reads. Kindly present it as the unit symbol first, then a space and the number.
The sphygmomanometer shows mmHg 212
